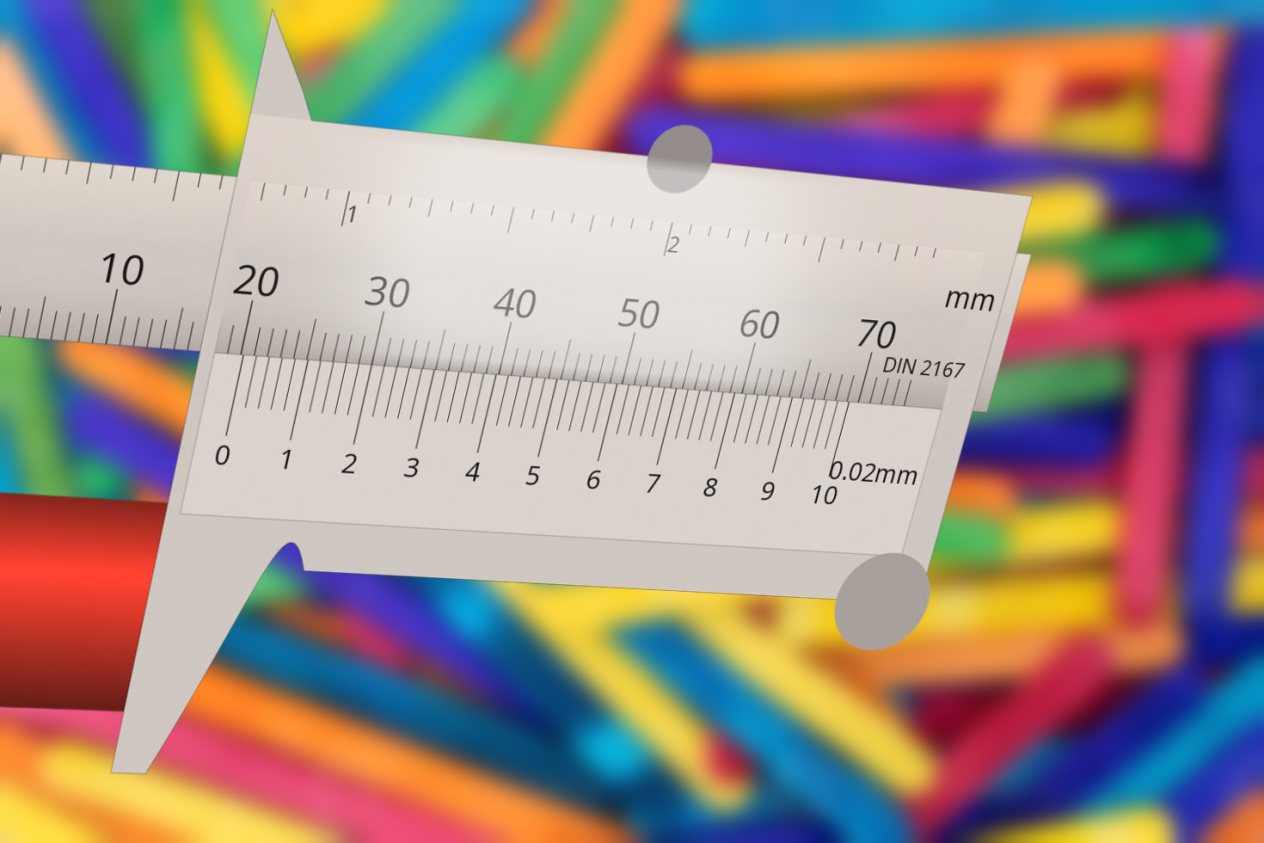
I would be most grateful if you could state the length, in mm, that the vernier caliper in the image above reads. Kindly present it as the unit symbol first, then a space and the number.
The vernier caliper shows mm 20.2
